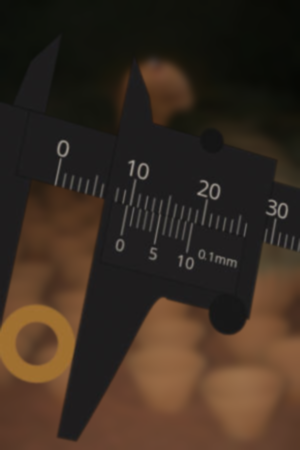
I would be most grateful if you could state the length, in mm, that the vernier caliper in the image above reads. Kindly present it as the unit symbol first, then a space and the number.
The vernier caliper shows mm 9.6
